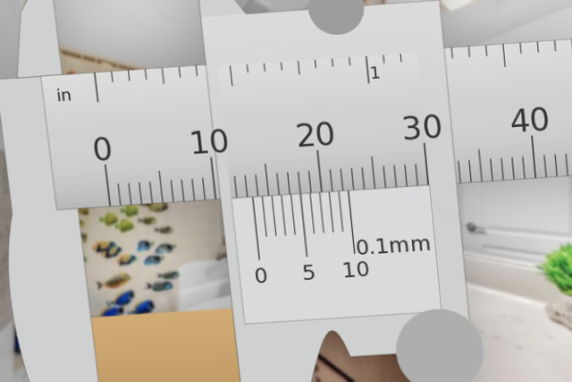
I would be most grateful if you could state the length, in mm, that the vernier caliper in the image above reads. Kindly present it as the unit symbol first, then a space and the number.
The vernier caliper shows mm 13.5
